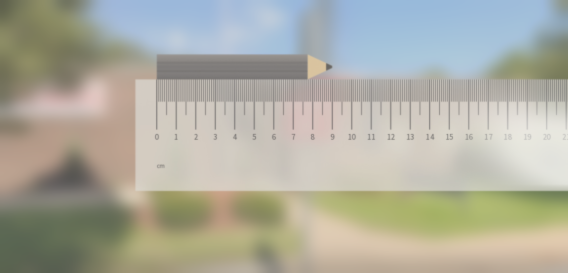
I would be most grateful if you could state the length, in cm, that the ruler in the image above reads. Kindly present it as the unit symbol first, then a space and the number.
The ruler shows cm 9
